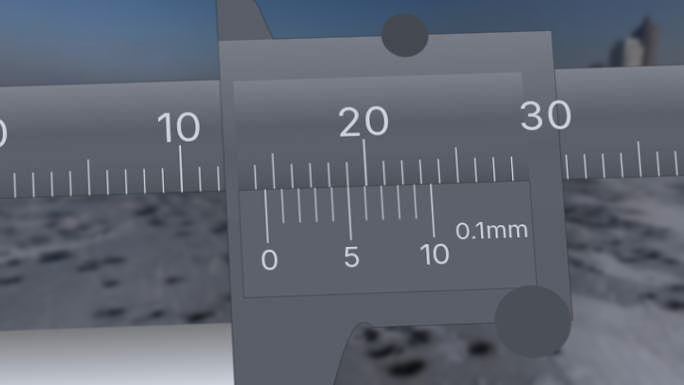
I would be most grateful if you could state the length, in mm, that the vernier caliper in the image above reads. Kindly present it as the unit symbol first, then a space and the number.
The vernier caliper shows mm 14.5
